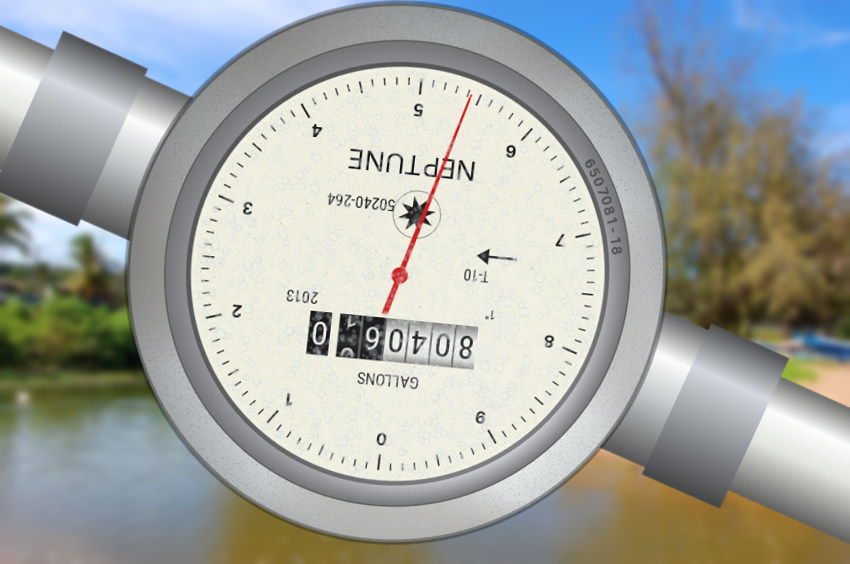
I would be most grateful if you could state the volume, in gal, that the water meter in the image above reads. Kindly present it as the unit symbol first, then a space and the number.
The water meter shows gal 8040605.4
